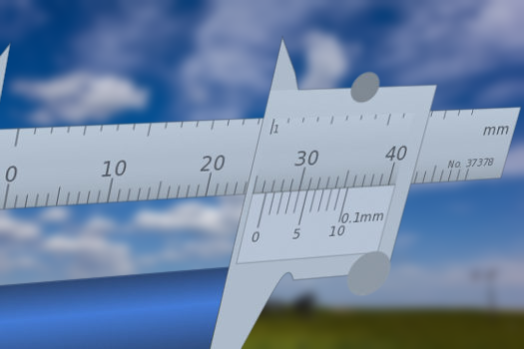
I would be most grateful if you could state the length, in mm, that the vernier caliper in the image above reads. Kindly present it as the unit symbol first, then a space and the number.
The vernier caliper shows mm 26.4
